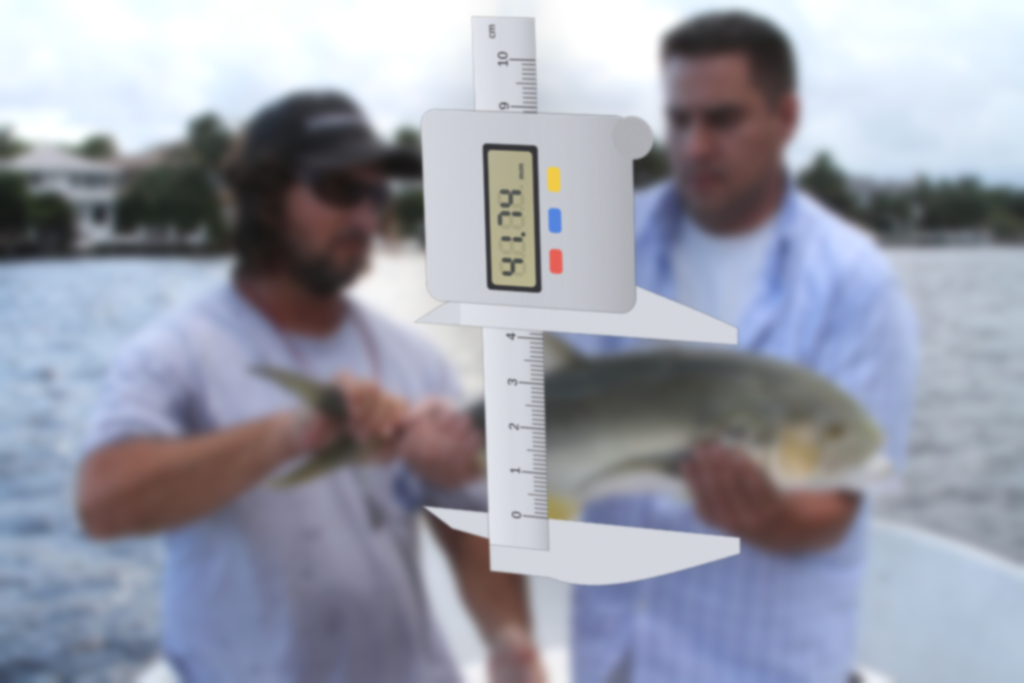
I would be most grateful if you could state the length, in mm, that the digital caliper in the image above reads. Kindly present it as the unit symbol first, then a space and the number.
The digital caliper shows mm 41.74
